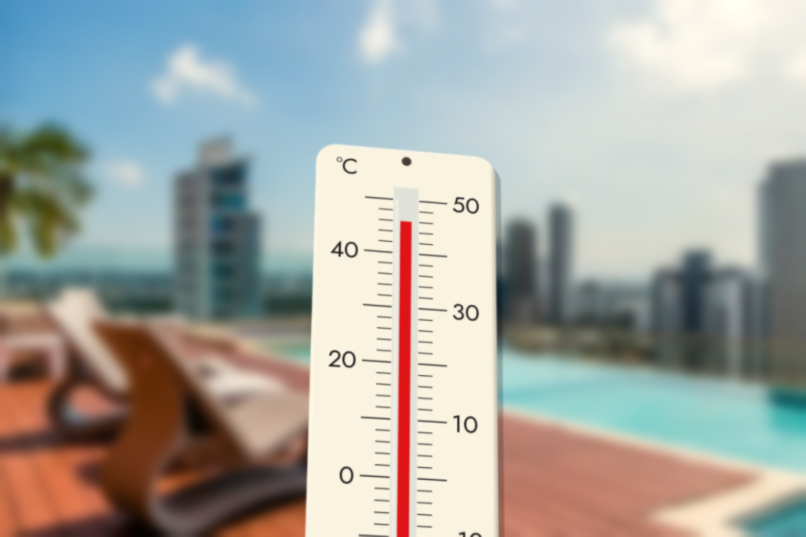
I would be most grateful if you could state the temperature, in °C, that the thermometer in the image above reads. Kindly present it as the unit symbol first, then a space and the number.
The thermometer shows °C 46
